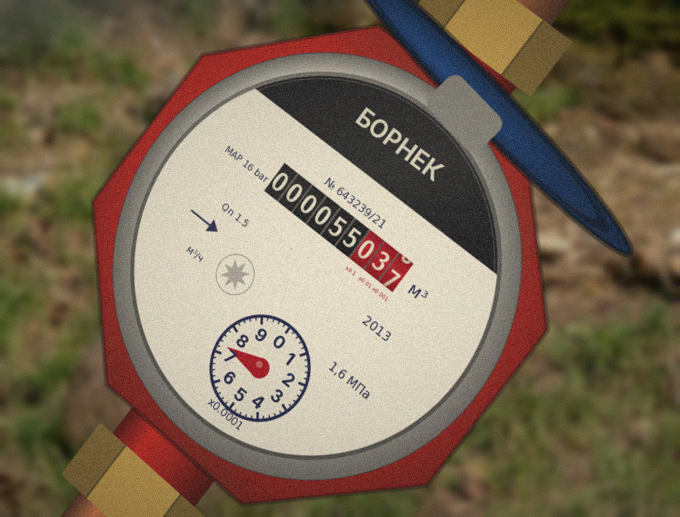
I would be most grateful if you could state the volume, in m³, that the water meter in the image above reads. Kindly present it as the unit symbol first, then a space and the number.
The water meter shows m³ 55.0367
